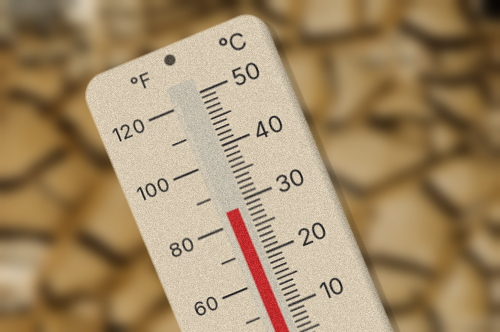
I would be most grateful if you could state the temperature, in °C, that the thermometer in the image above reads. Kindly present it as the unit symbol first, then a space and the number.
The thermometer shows °C 29
